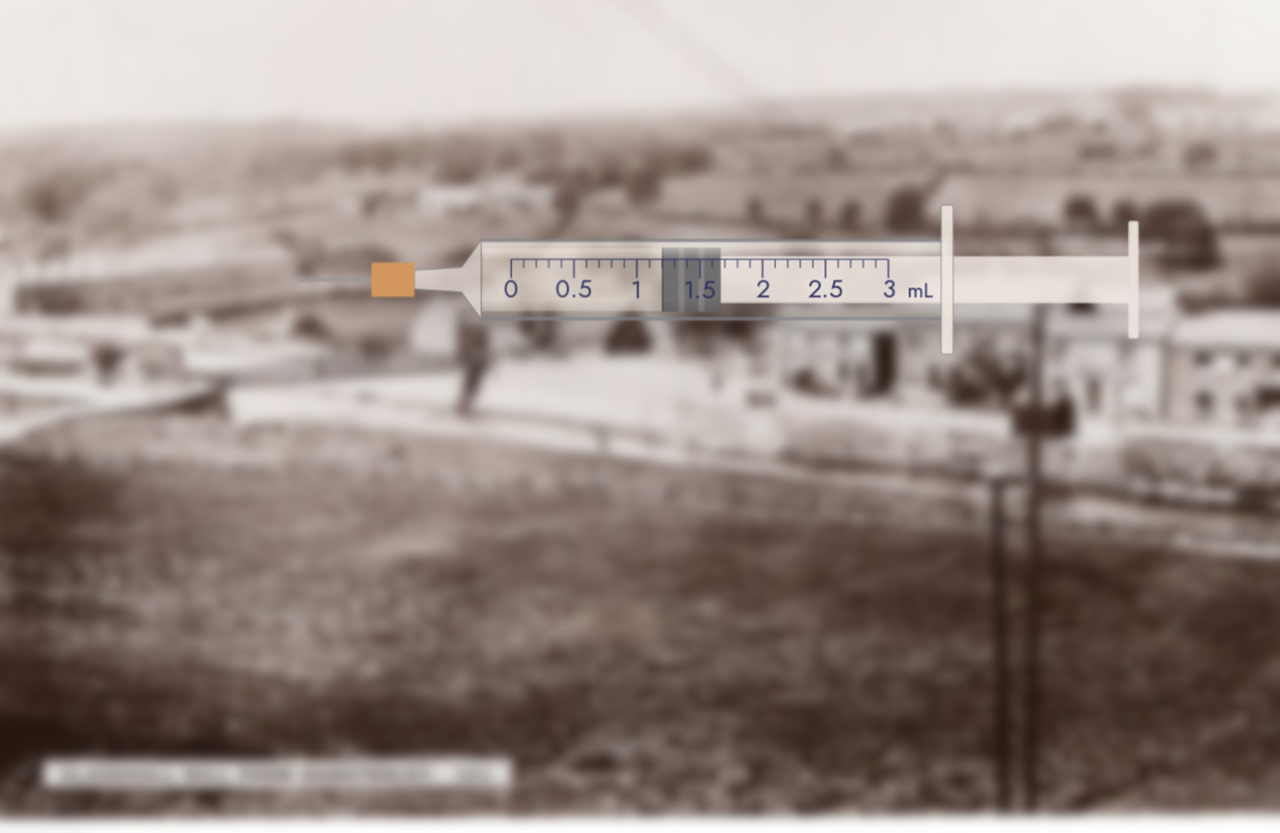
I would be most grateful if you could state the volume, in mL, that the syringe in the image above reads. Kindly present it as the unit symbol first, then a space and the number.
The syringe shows mL 1.2
